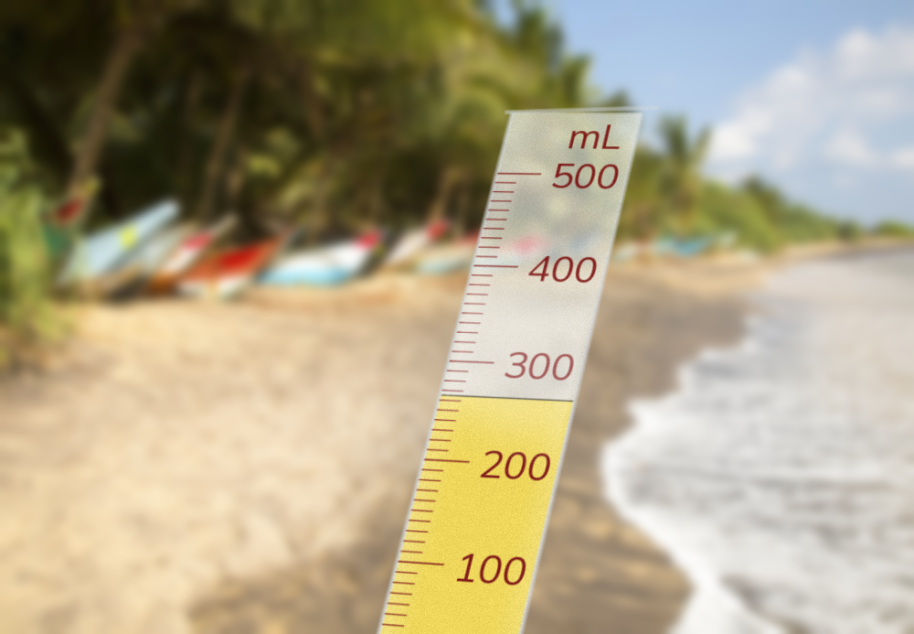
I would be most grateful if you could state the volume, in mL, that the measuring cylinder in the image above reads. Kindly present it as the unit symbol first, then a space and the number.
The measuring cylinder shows mL 265
